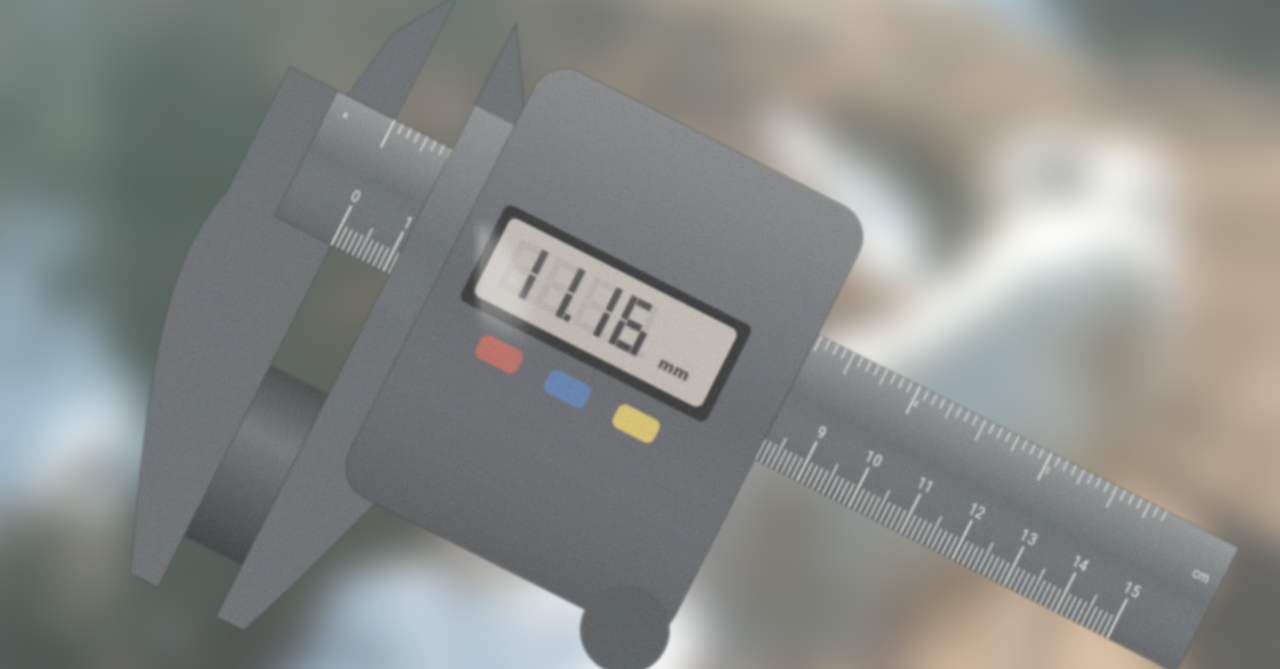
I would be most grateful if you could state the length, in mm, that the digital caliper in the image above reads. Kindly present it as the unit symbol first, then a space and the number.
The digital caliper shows mm 11.16
